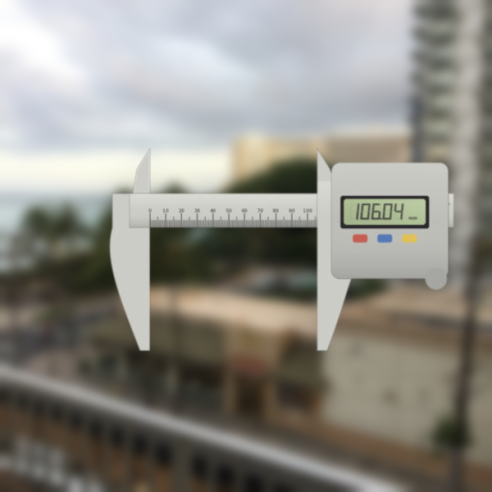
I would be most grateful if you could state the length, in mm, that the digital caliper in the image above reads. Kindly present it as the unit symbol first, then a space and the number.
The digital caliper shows mm 106.04
